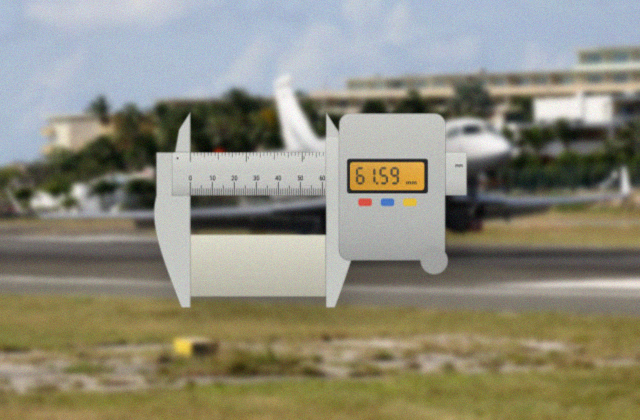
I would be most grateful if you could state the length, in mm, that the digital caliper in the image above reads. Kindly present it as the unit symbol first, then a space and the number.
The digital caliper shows mm 61.59
